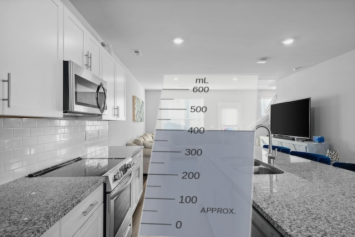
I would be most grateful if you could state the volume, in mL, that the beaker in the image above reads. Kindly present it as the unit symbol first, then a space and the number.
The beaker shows mL 400
